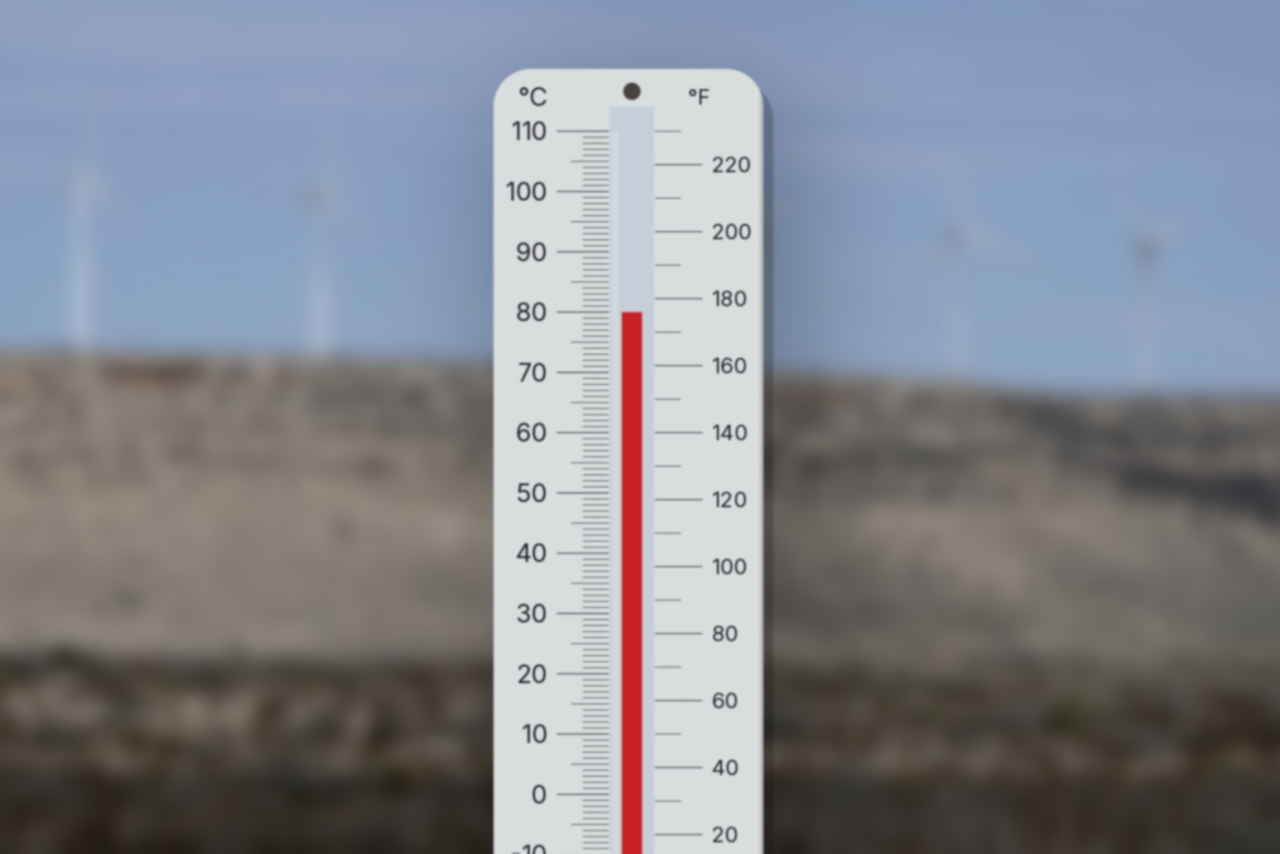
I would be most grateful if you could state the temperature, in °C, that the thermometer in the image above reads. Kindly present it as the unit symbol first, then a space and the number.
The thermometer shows °C 80
